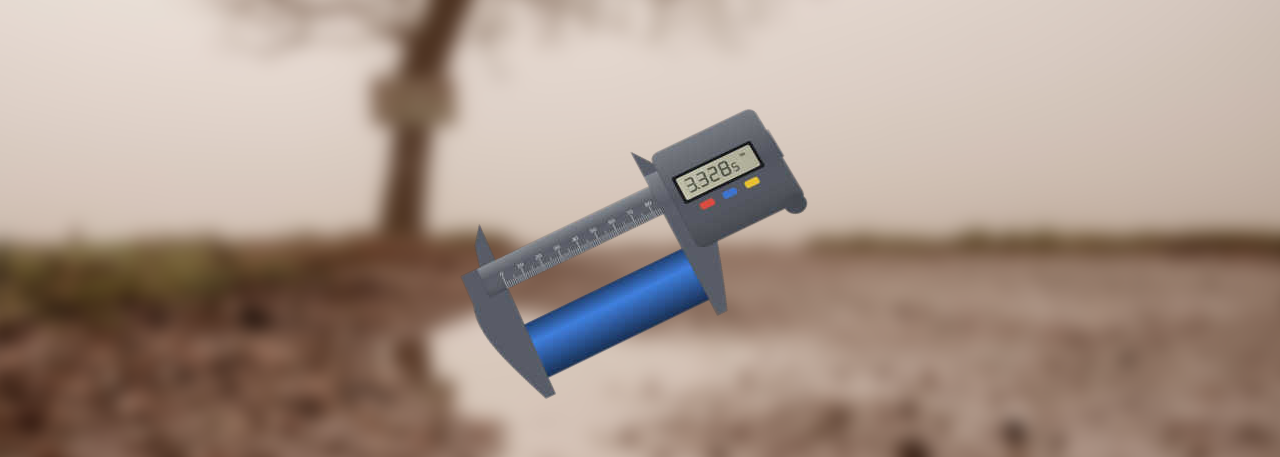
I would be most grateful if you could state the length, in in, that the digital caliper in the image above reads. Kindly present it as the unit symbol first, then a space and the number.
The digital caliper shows in 3.3285
